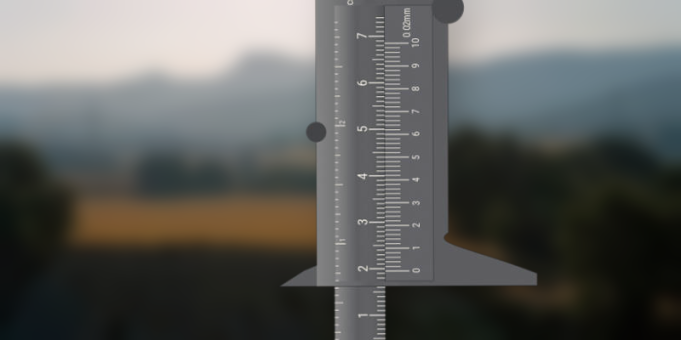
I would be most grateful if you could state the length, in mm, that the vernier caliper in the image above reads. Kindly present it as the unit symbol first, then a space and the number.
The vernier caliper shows mm 19.5
